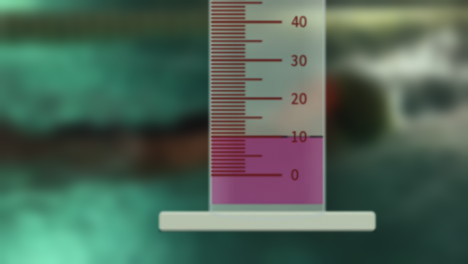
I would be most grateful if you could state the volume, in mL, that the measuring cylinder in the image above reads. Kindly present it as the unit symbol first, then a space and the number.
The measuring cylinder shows mL 10
